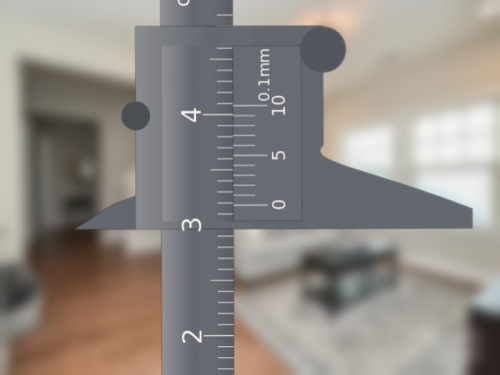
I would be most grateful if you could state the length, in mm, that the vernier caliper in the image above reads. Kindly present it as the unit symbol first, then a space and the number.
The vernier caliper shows mm 31.8
